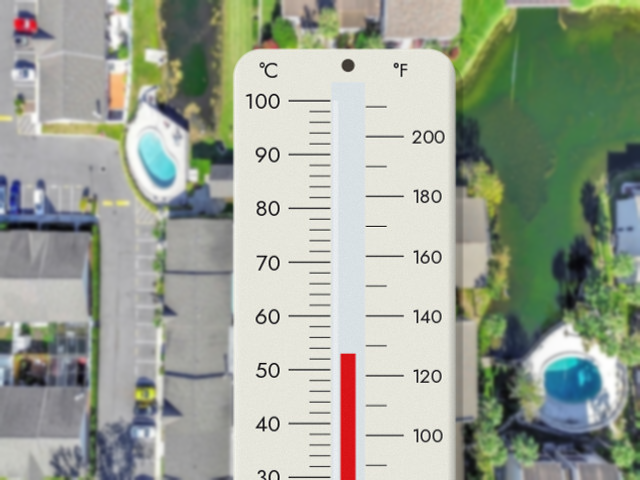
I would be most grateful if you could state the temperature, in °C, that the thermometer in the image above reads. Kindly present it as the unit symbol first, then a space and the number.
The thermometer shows °C 53
